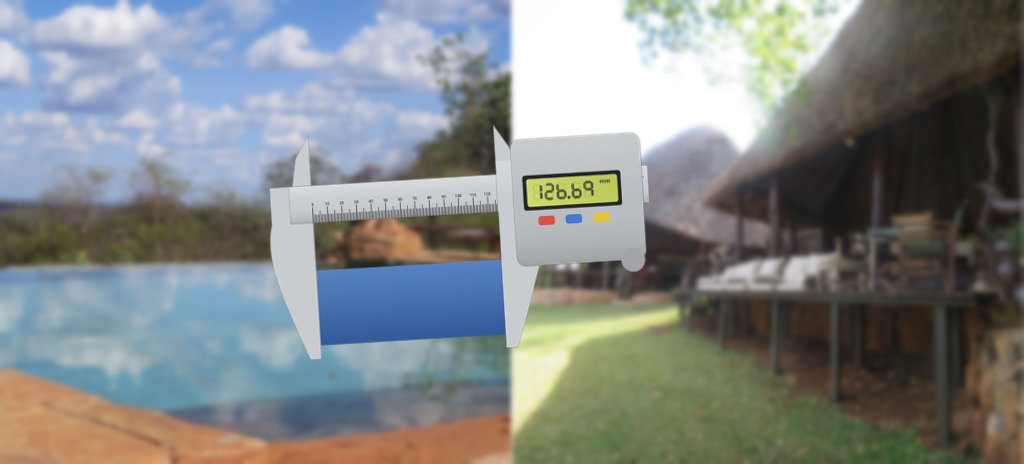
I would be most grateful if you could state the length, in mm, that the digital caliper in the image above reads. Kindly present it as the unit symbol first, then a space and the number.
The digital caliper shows mm 126.69
